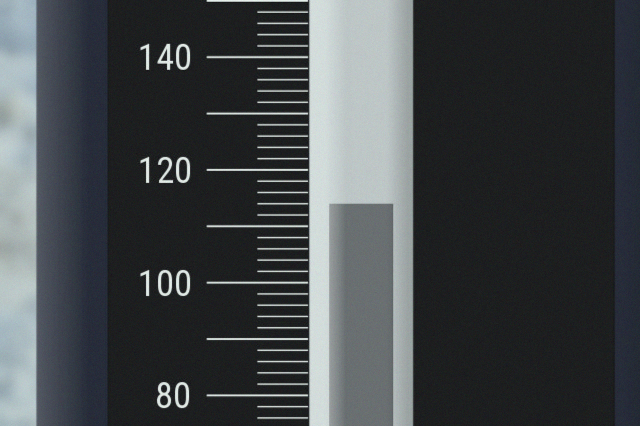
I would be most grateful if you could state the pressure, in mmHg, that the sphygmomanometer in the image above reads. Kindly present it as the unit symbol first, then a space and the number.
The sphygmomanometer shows mmHg 114
